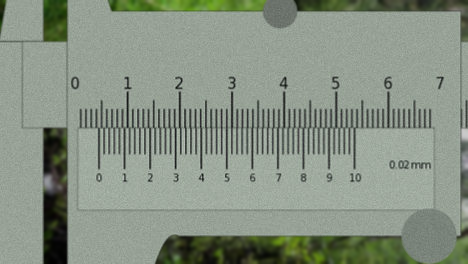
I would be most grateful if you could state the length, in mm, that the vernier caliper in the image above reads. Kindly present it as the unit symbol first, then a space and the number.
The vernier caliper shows mm 4.5
